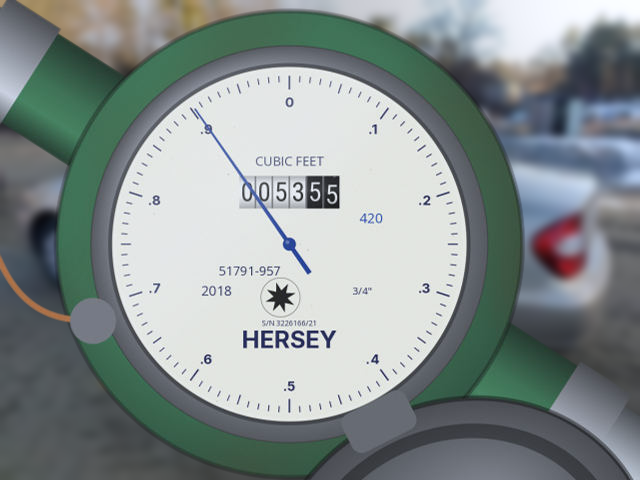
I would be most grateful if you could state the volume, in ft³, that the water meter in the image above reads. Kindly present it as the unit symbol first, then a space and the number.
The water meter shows ft³ 5354.90
